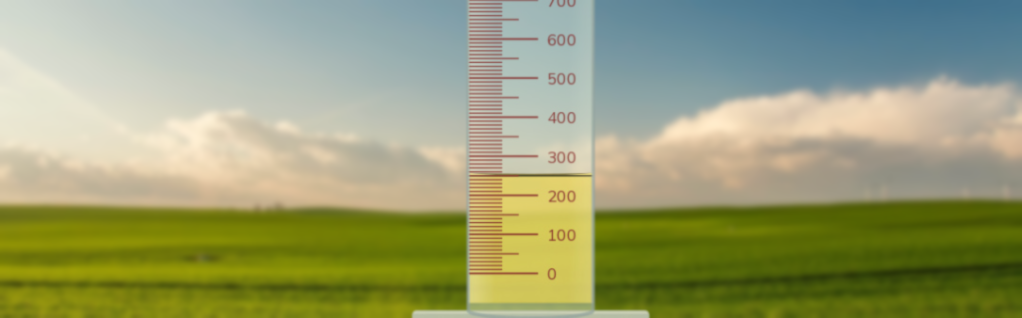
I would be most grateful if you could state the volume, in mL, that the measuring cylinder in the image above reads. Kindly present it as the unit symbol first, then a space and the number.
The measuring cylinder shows mL 250
